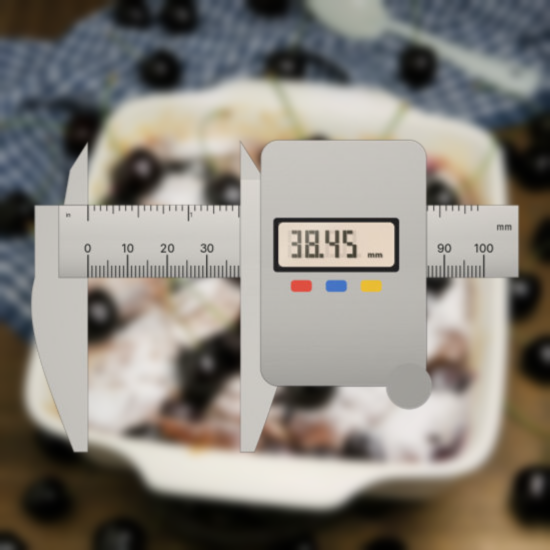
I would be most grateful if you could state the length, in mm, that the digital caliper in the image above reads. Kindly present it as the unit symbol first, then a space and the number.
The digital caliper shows mm 38.45
